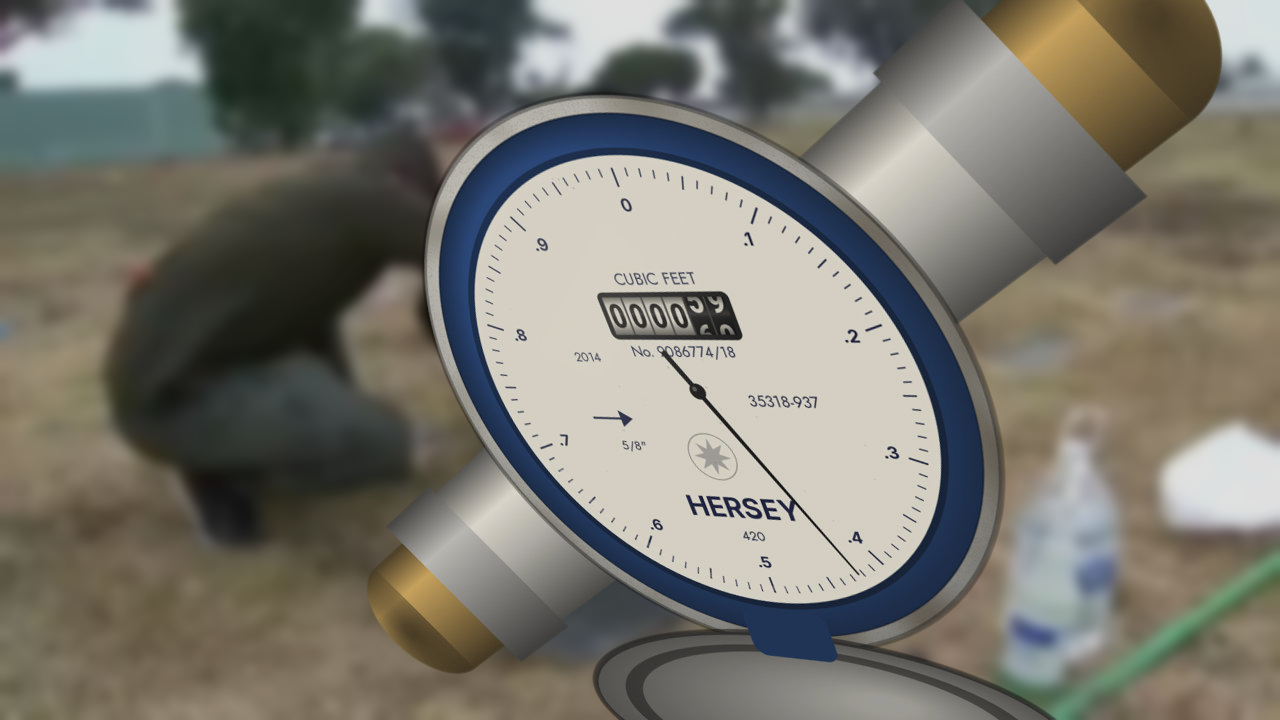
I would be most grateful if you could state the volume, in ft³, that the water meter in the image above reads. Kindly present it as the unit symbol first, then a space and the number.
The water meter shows ft³ 59.42
